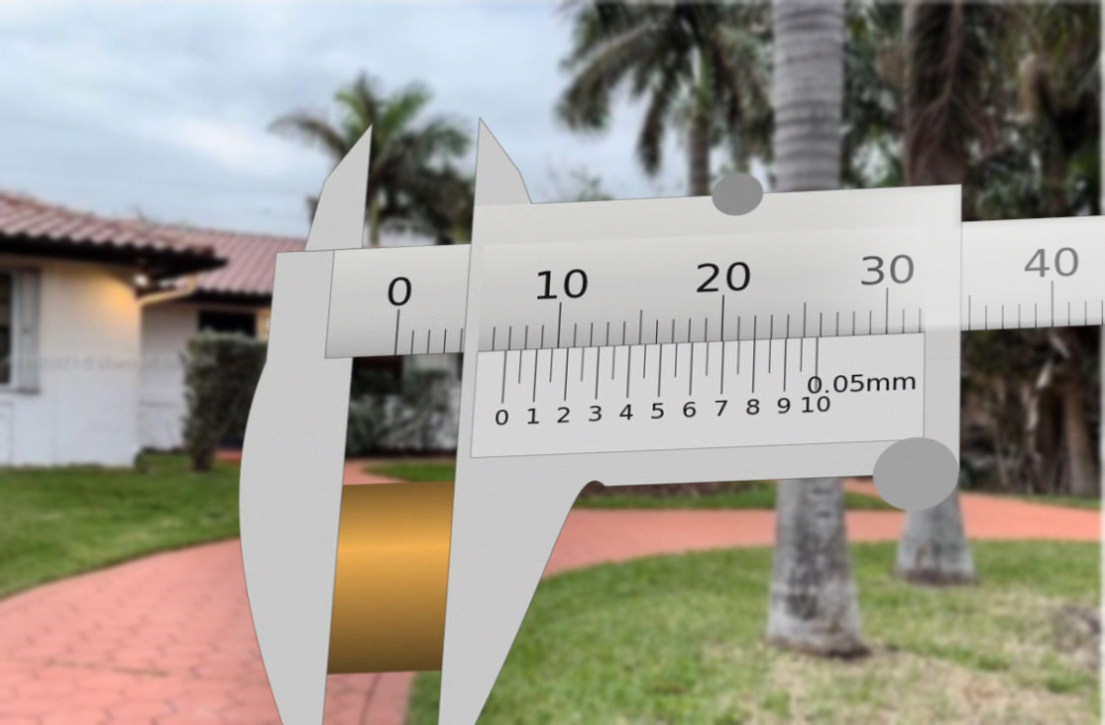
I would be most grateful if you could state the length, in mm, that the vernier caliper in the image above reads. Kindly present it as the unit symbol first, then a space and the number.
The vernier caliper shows mm 6.8
